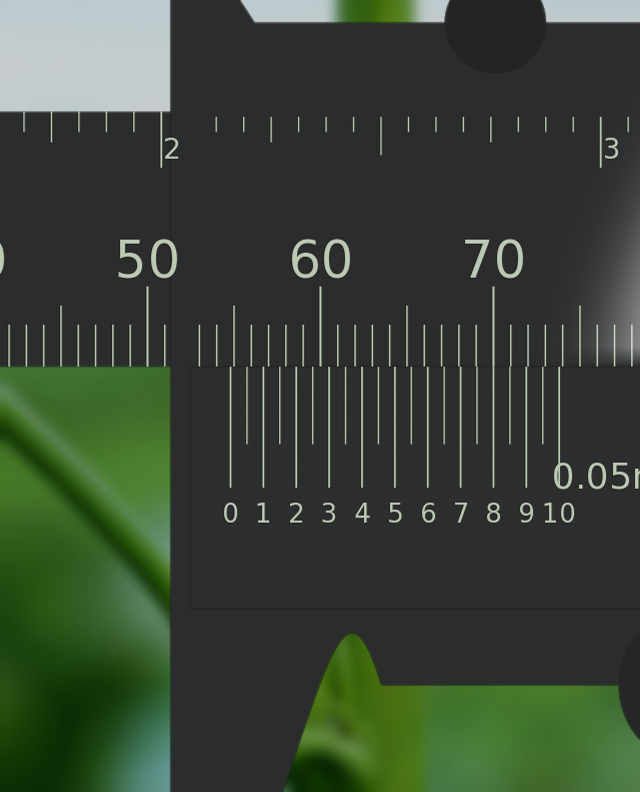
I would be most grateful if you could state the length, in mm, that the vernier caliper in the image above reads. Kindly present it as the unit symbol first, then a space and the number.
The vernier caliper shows mm 54.8
